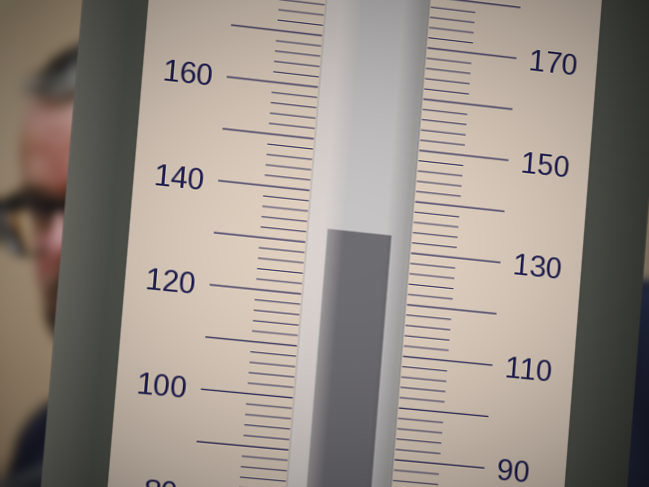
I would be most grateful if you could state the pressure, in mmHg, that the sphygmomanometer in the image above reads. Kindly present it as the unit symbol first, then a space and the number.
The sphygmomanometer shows mmHg 133
